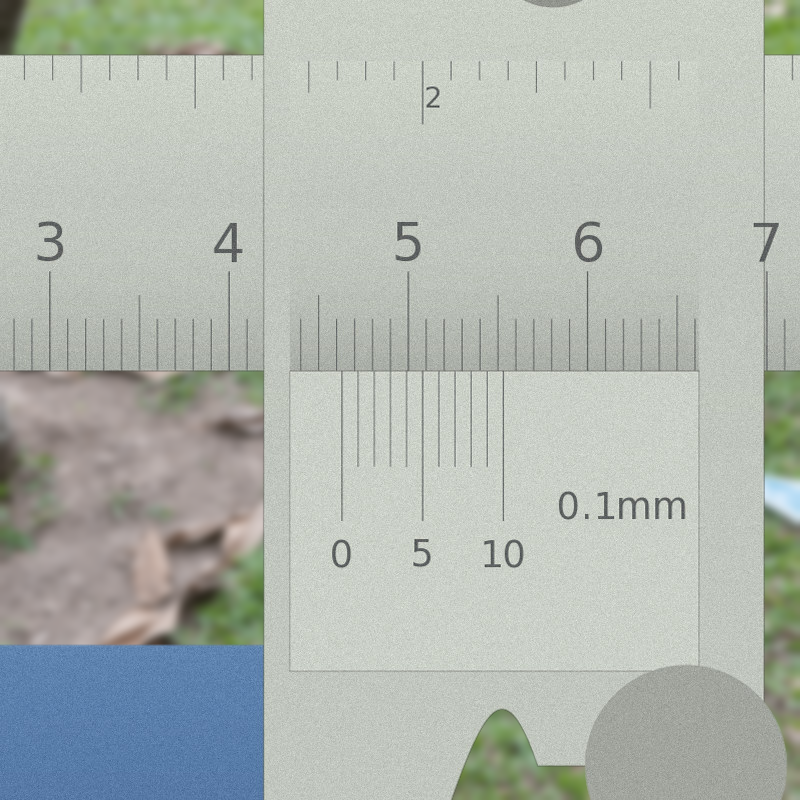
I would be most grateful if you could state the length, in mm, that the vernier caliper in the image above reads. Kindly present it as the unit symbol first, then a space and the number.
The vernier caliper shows mm 46.3
